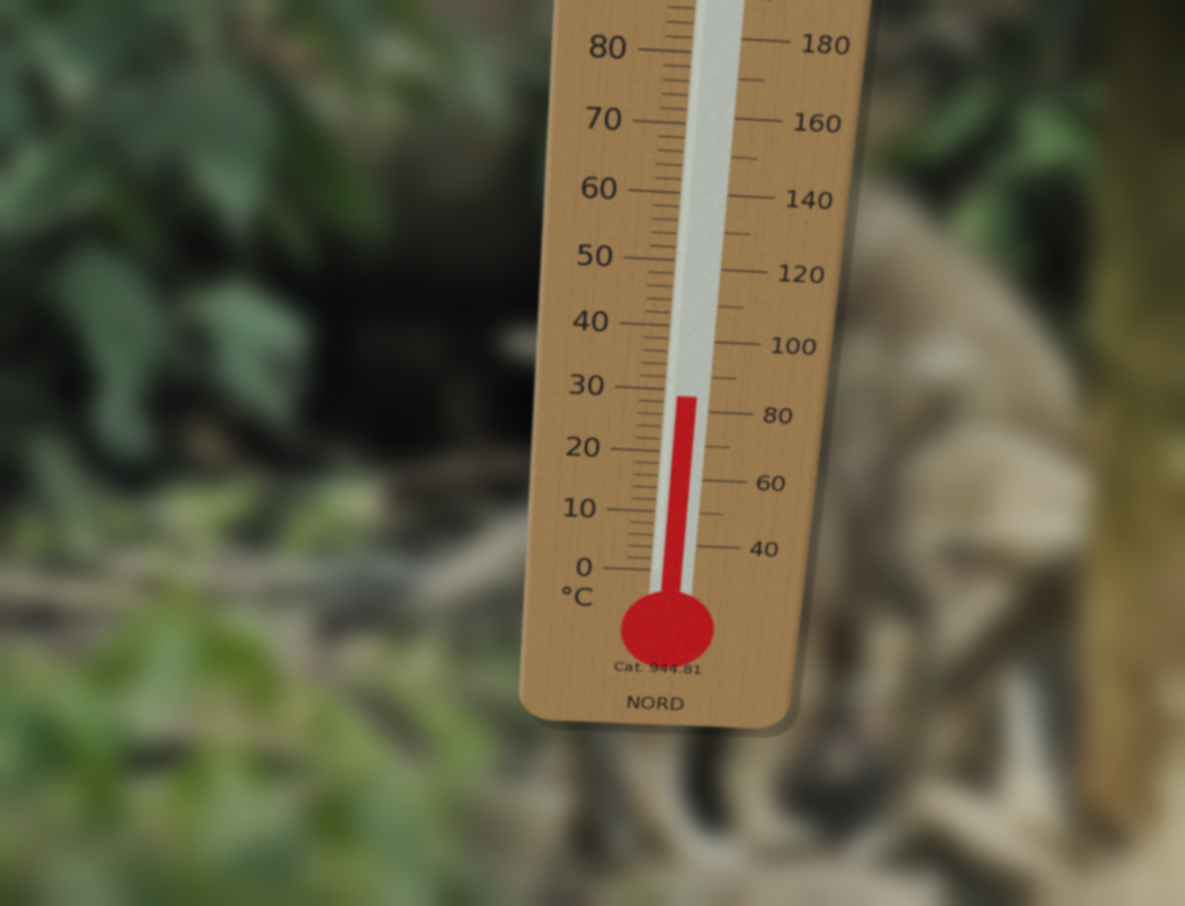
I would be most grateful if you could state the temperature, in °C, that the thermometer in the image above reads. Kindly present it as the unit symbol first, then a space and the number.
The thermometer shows °C 29
